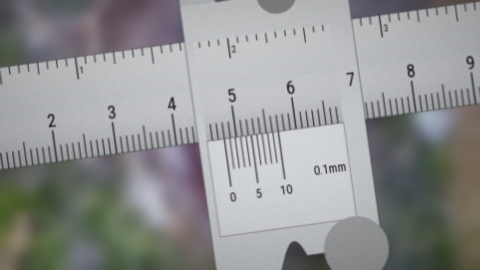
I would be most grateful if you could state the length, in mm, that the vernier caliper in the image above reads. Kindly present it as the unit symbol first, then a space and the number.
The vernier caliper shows mm 48.0
